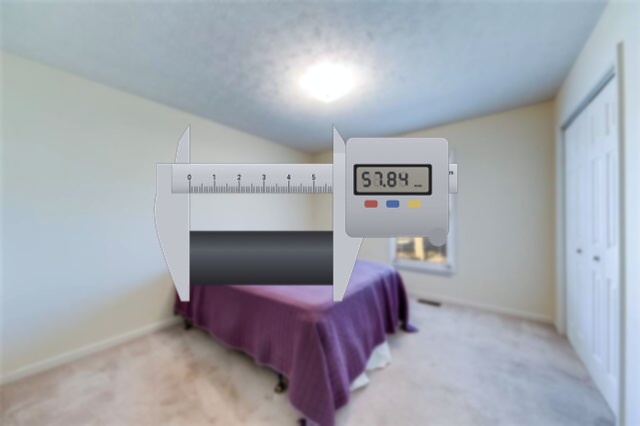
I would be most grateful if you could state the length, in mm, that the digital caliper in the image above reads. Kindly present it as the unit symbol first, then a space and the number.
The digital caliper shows mm 57.84
